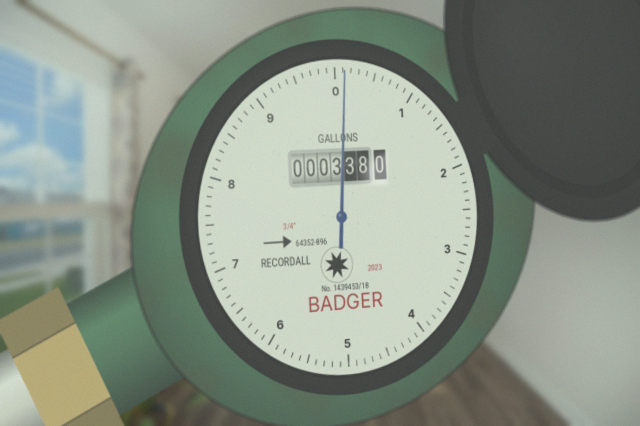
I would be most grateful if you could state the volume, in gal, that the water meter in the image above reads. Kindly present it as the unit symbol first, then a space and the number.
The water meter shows gal 3380.1
